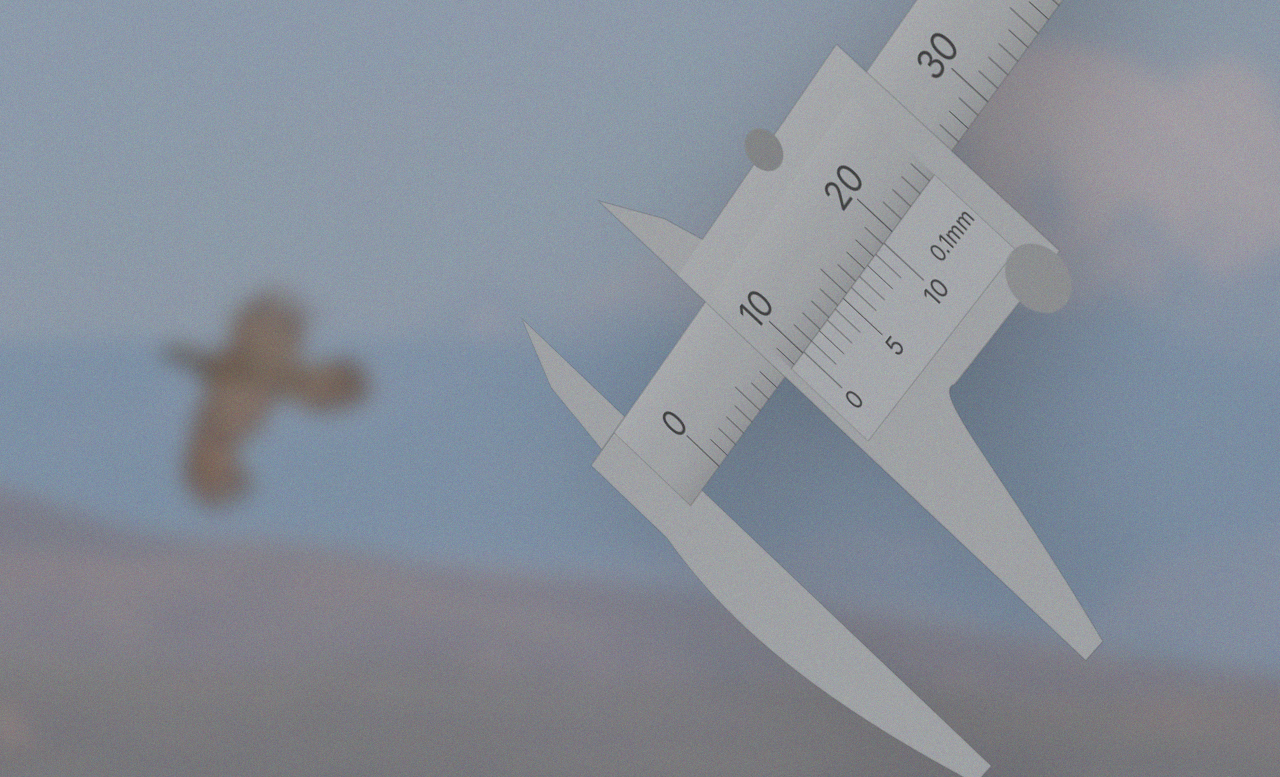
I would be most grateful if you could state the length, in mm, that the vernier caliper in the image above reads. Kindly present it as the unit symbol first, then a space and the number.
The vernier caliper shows mm 10.1
